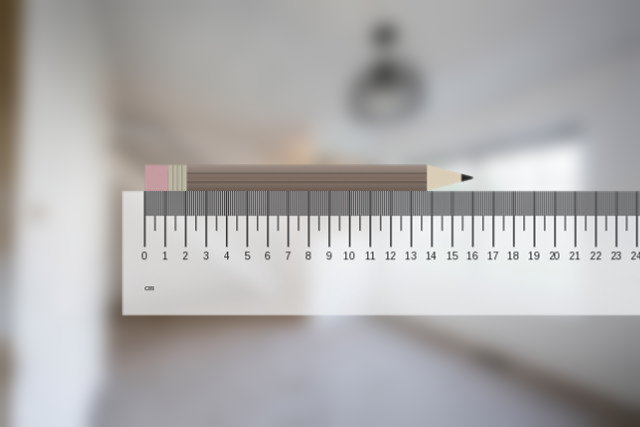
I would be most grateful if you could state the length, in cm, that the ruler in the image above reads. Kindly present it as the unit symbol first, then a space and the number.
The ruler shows cm 16
